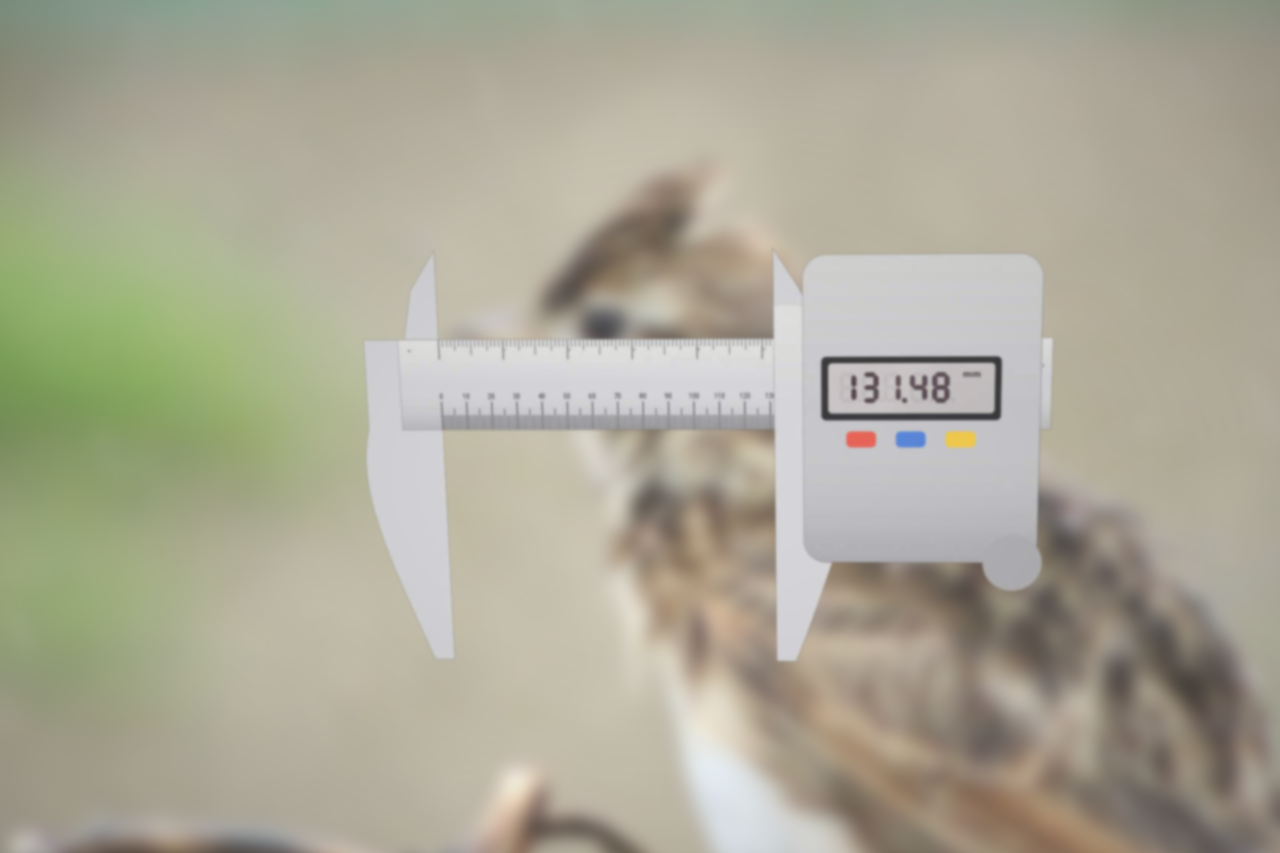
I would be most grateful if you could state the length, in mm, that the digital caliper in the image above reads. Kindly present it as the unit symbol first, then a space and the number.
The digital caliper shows mm 131.48
